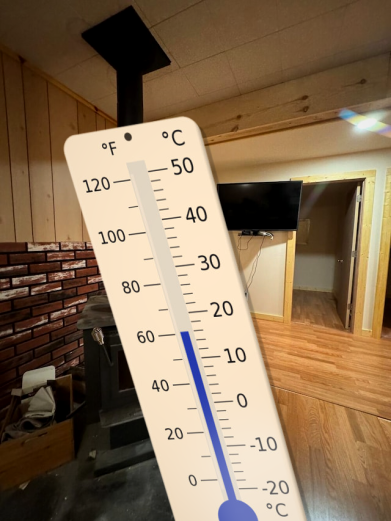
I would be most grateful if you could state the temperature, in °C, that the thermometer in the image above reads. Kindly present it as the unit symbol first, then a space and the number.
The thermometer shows °C 16
